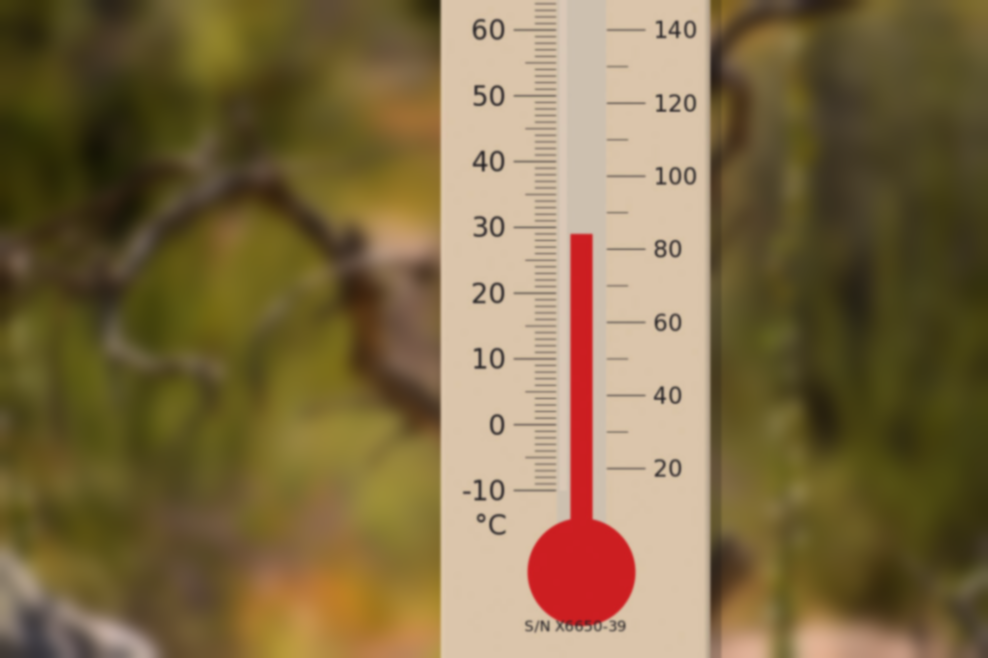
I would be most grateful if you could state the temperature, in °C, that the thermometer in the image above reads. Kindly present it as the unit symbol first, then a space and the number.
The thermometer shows °C 29
